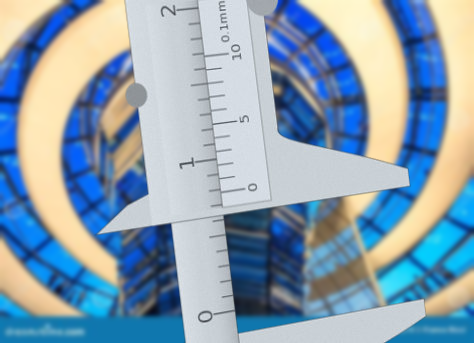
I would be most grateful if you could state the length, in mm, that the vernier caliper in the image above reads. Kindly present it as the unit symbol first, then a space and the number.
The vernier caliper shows mm 7.8
